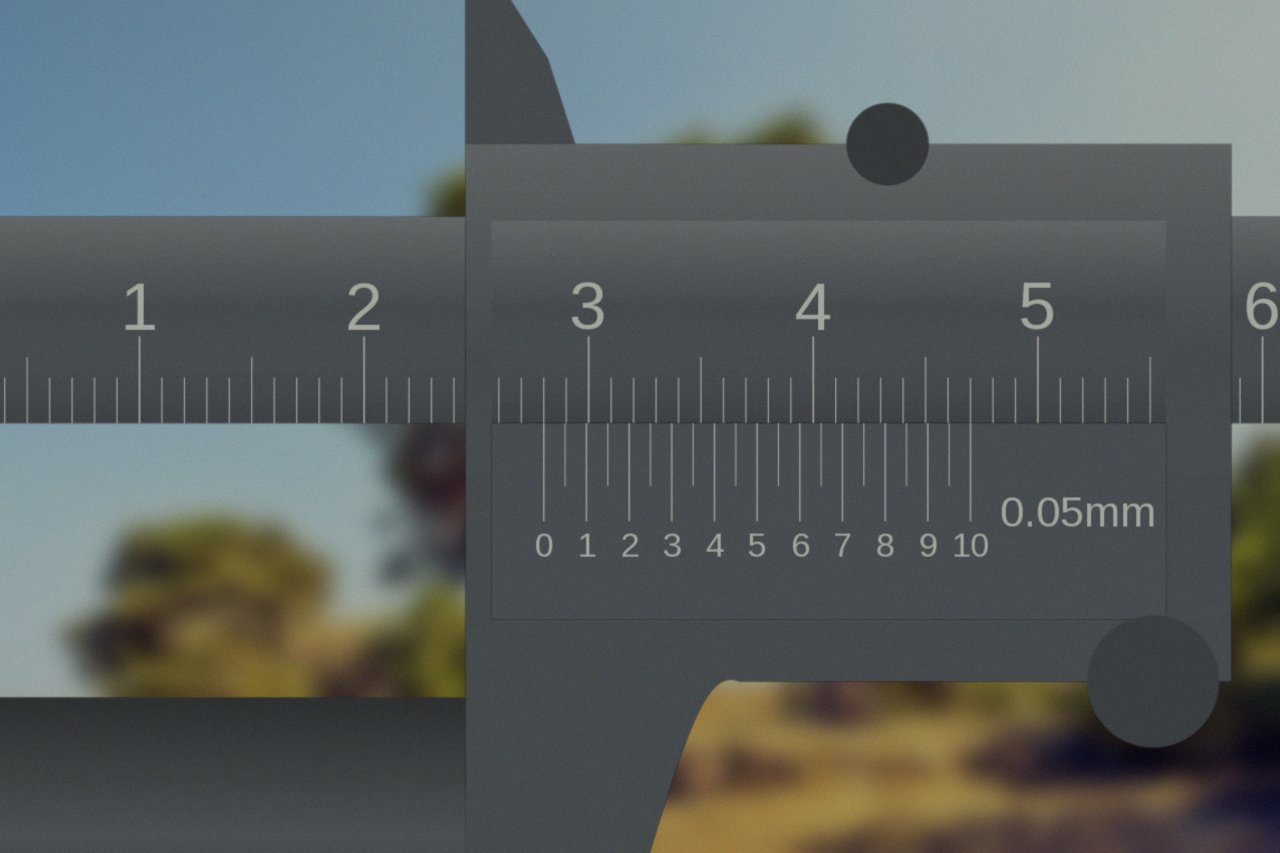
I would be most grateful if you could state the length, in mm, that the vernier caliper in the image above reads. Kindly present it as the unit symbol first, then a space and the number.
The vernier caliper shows mm 28.0
